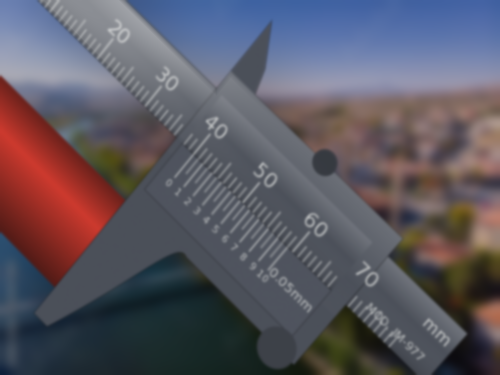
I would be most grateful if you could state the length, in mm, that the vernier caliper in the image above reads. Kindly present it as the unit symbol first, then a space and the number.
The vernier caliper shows mm 40.0
